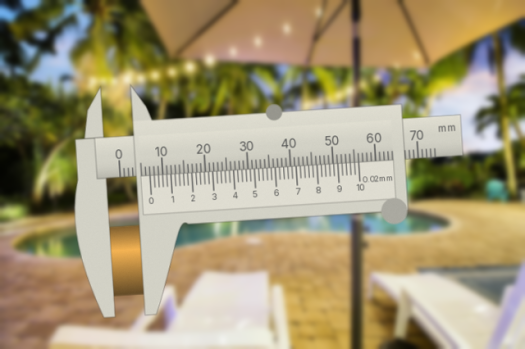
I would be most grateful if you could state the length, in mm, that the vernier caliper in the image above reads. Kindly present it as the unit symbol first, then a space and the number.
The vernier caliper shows mm 7.0
